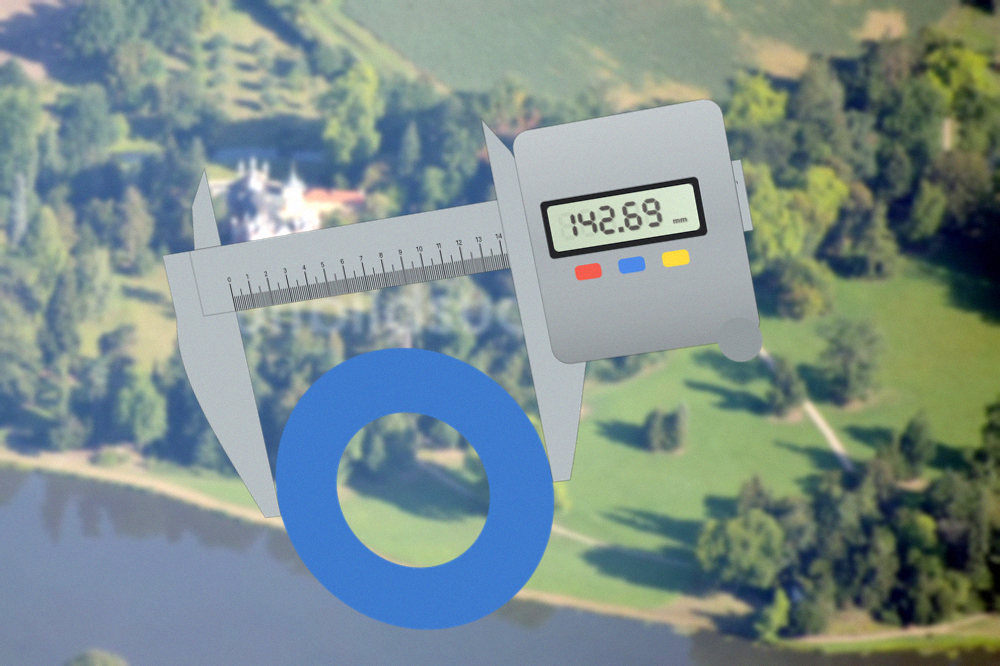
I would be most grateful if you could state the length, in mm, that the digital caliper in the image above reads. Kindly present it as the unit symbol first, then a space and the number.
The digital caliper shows mm 142.69
